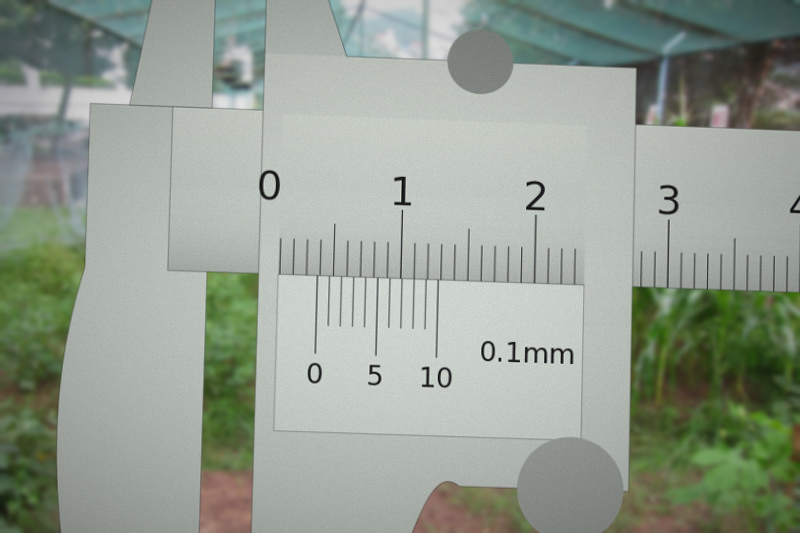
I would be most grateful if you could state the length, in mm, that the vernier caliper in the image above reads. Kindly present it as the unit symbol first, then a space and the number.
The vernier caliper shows mm 3.8
